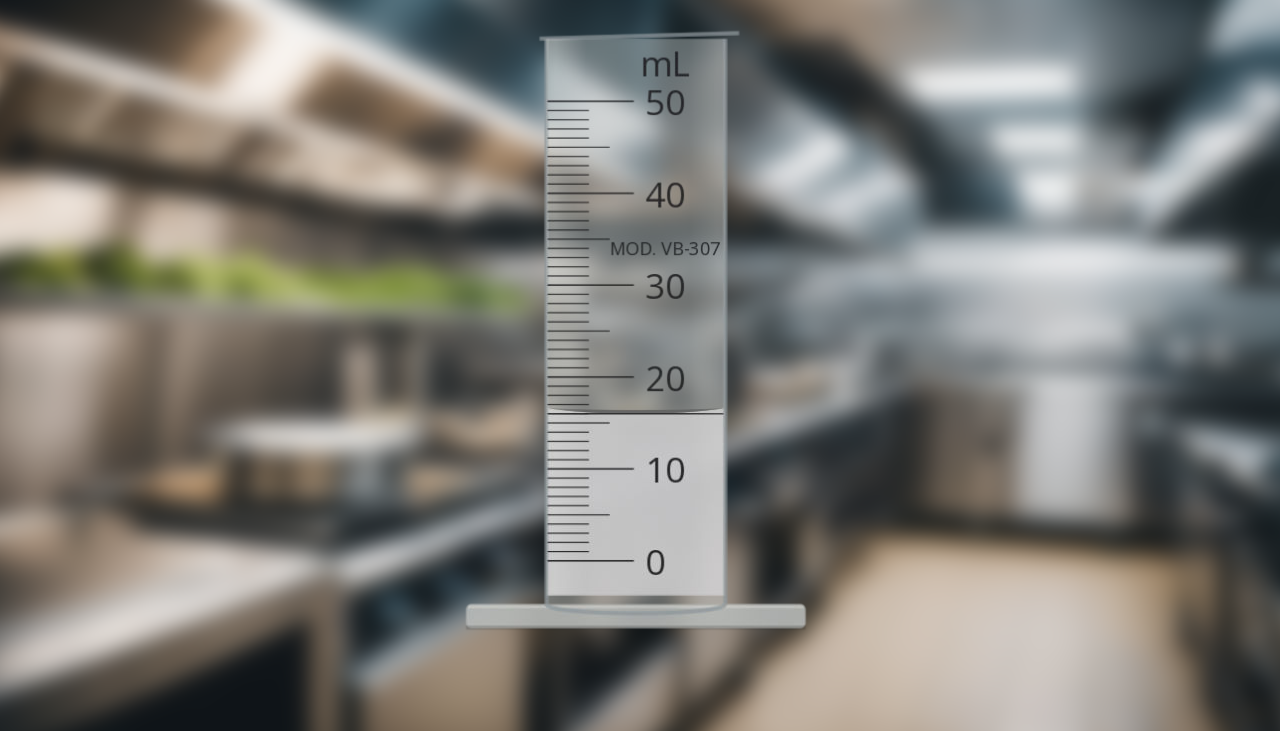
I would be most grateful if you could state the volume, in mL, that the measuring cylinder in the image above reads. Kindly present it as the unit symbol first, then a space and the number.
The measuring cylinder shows mL 16
